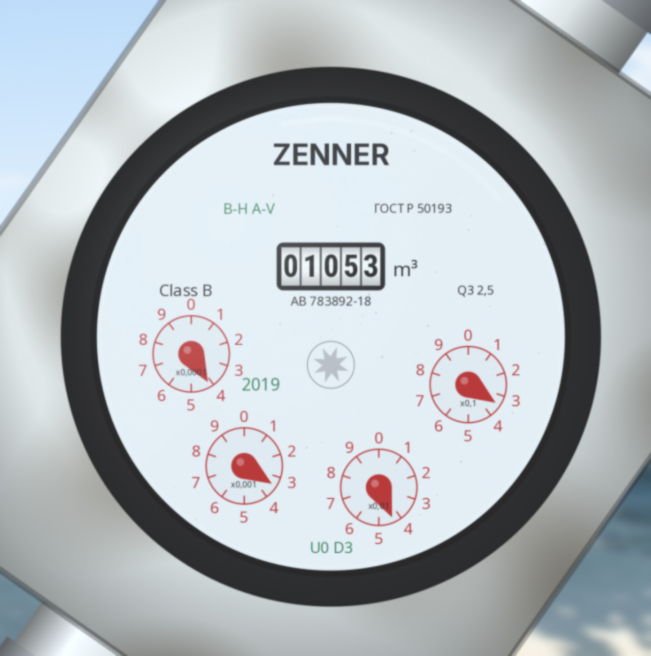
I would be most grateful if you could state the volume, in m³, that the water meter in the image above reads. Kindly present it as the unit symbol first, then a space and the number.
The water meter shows m³ 1053.3434
